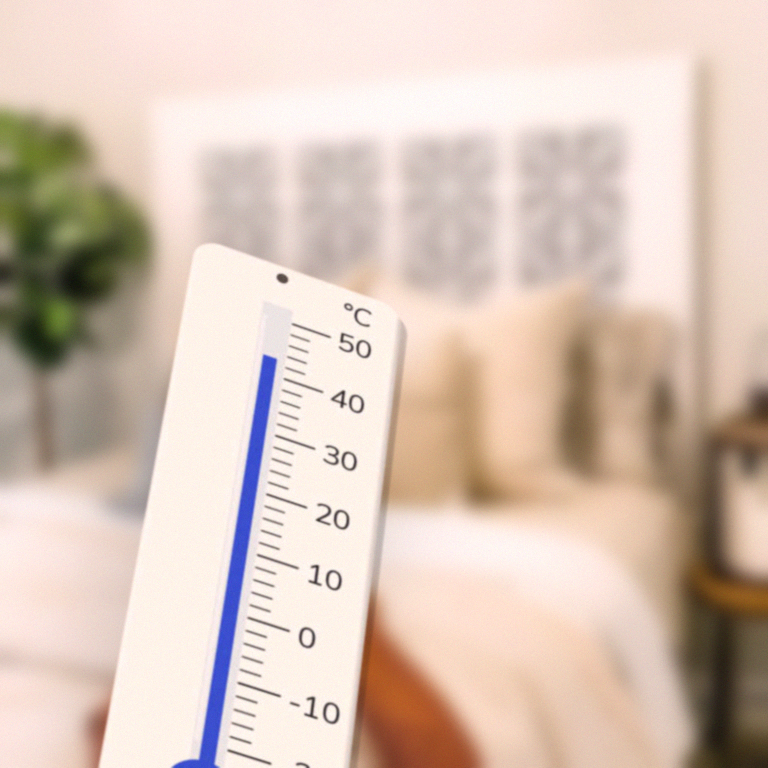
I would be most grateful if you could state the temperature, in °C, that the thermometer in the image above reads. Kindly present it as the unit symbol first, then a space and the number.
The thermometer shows °C 43
